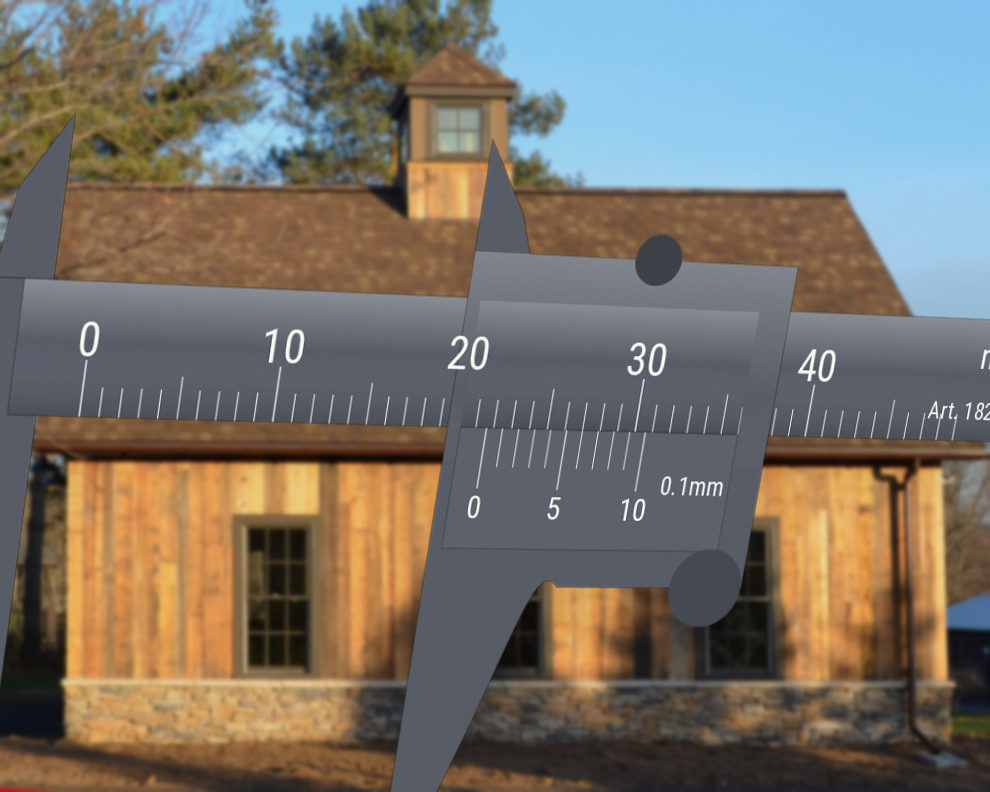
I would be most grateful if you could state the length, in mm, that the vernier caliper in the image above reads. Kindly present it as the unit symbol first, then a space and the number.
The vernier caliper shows mm 21.6
